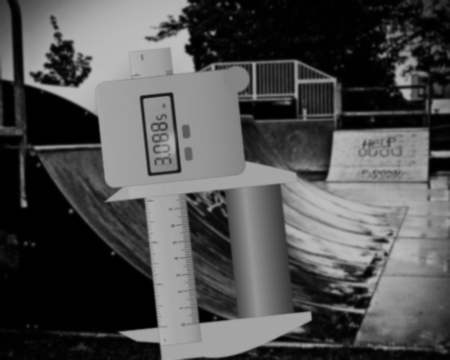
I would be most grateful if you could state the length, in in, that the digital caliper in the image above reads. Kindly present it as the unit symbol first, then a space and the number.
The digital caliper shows in 3.0885
